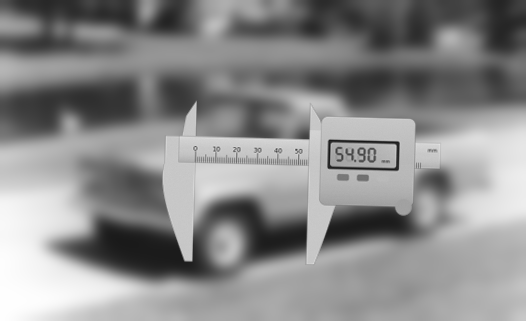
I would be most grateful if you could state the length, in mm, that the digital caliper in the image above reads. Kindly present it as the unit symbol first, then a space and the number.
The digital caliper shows mm 54.90
